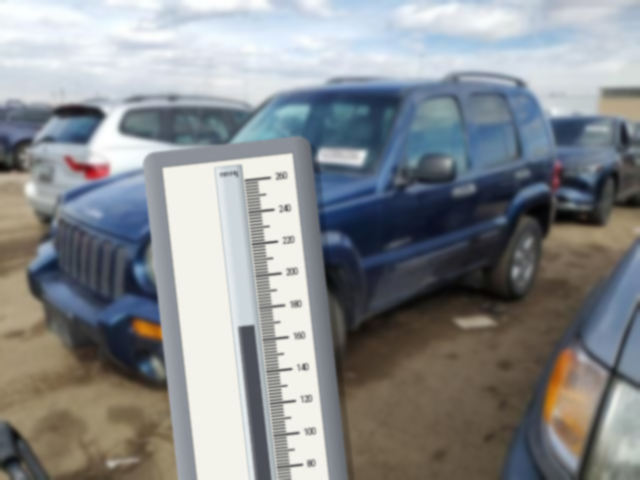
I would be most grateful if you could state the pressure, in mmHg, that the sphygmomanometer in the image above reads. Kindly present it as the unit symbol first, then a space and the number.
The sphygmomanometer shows mmHg 170
